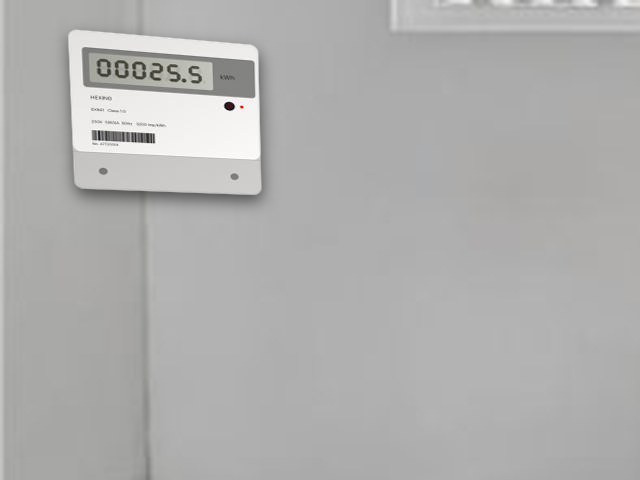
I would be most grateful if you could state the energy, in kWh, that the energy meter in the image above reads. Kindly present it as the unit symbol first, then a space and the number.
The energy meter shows kWh 25.5
